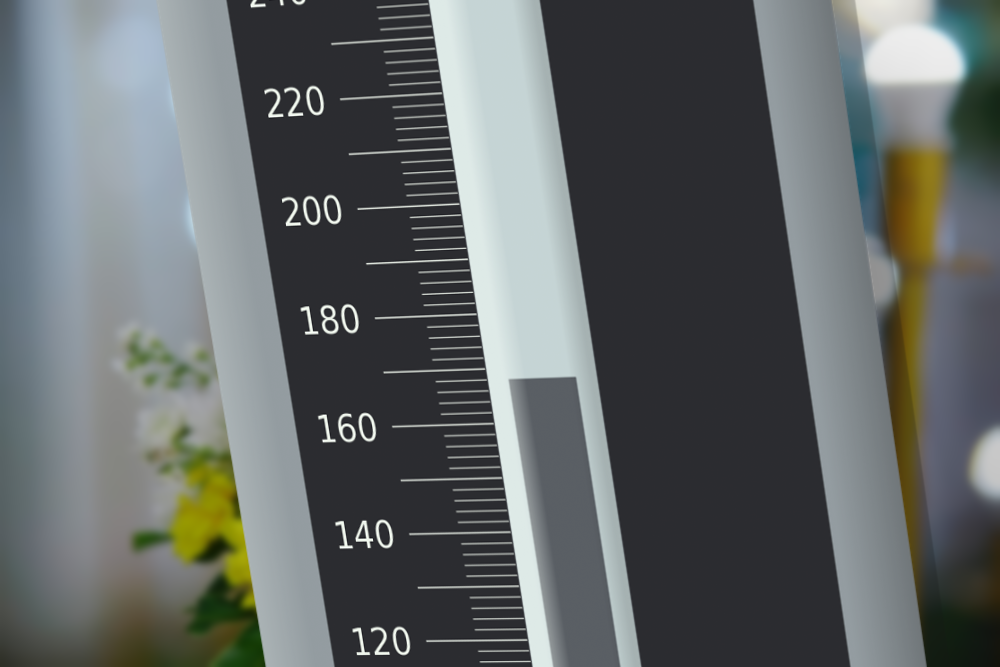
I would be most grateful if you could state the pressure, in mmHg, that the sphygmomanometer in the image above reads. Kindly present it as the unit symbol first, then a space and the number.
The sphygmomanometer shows mmHg 168
